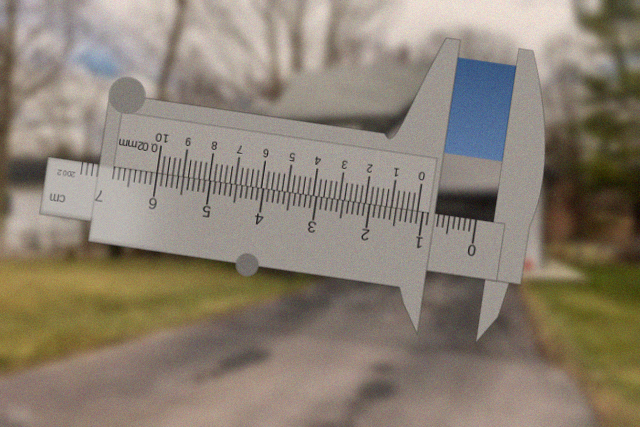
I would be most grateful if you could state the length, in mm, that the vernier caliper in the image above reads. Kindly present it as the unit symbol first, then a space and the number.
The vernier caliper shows mm 11.0
